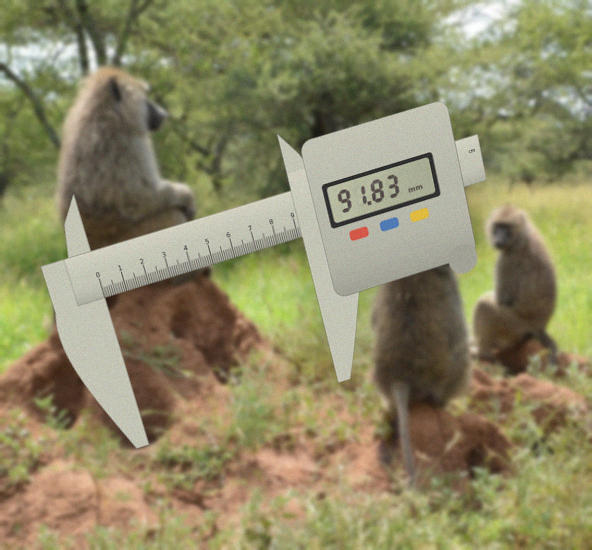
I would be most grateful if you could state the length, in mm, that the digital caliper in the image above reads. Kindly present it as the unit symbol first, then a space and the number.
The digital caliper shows mm 91.83
